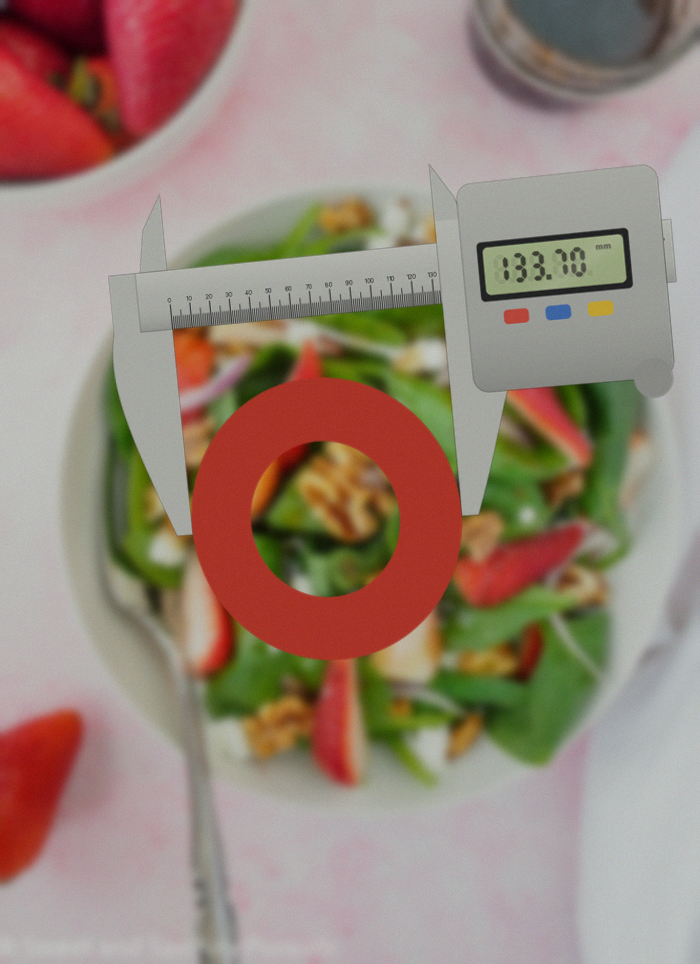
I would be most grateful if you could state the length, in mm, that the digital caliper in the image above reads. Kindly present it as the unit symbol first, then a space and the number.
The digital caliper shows mm 133.70
